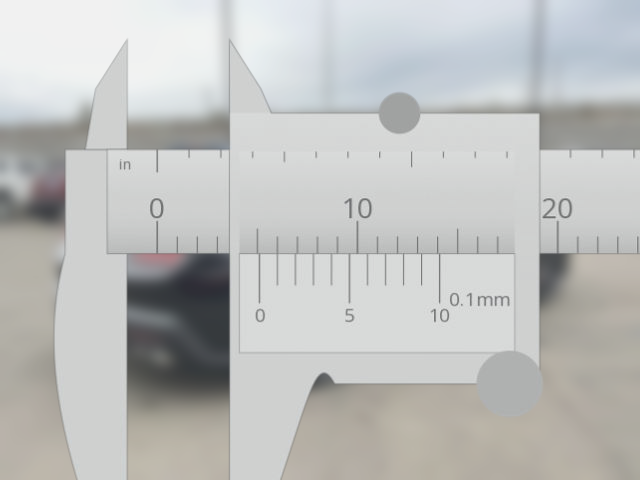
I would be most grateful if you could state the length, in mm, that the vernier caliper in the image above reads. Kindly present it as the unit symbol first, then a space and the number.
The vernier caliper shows mm 5.1
